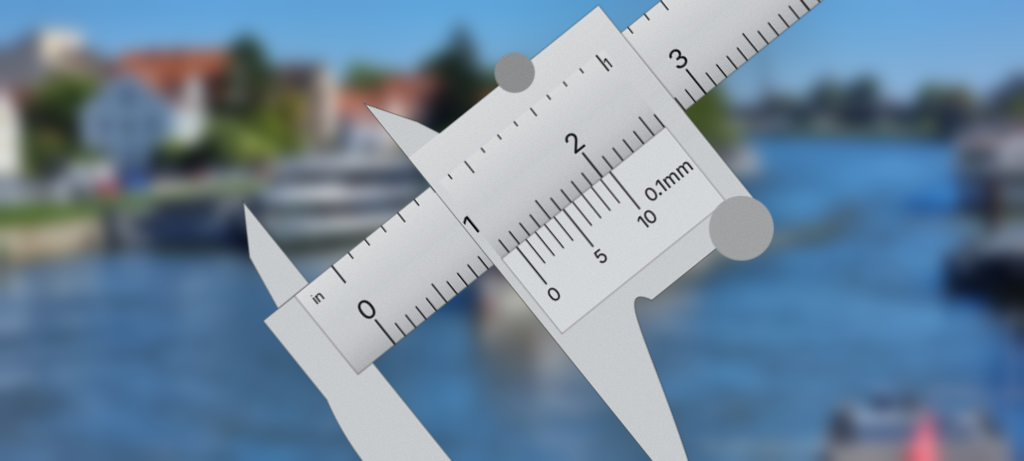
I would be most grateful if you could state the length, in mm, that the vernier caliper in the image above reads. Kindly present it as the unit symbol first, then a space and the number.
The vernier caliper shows mm 11.7
